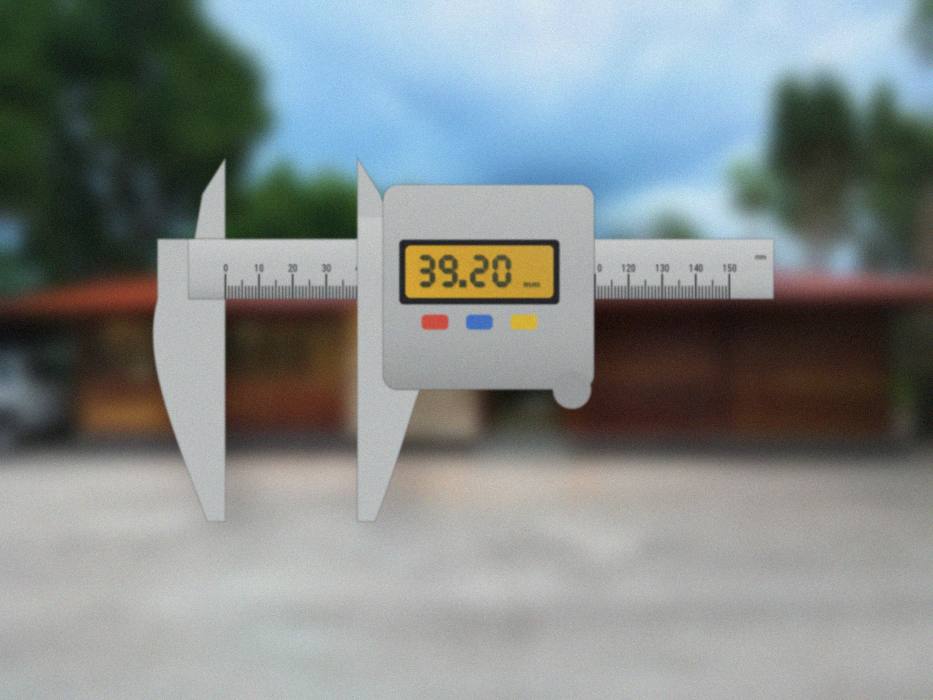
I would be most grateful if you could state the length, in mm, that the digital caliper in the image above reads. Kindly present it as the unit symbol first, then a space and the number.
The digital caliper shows mm 39.20
